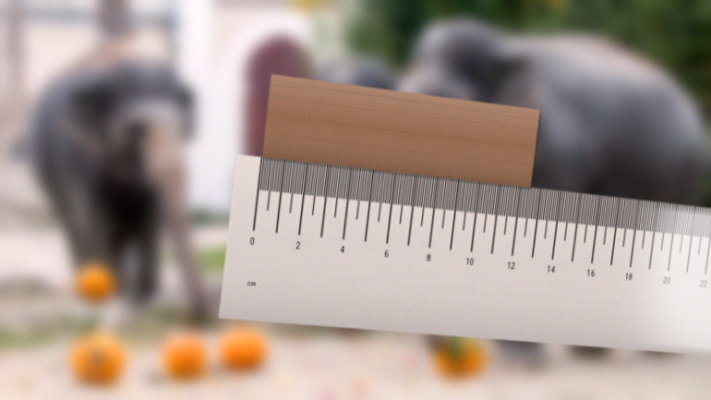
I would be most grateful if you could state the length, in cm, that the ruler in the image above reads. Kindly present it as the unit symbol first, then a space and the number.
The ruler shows cm 12.5
